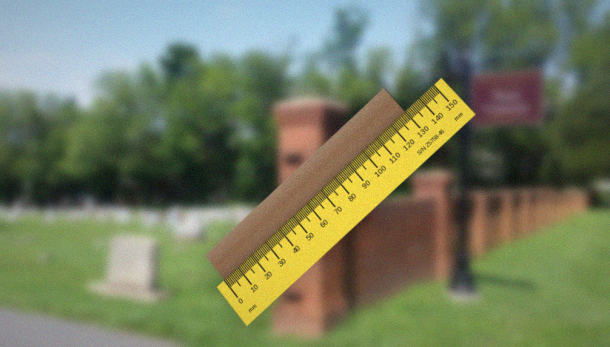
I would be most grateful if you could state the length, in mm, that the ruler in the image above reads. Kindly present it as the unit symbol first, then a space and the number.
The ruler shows mm 130
